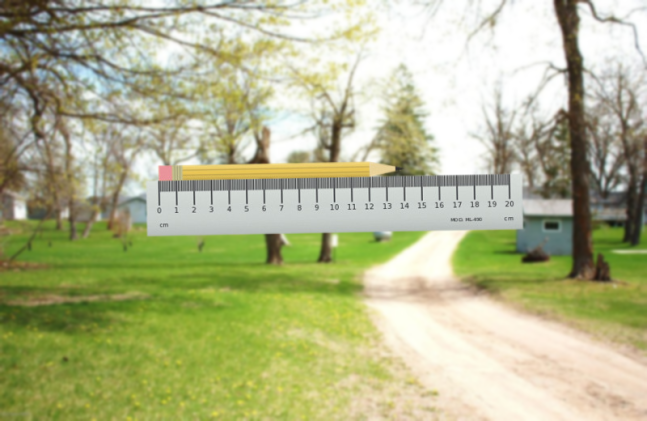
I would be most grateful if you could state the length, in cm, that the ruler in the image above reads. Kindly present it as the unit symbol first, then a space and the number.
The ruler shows cm 14
